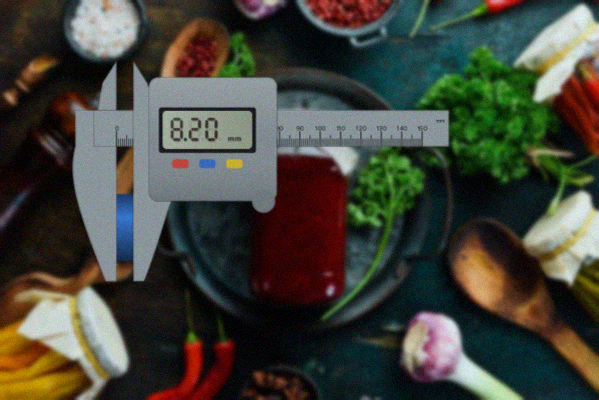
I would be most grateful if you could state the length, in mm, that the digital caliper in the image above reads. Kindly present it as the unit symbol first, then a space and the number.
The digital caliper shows mm 8.20
